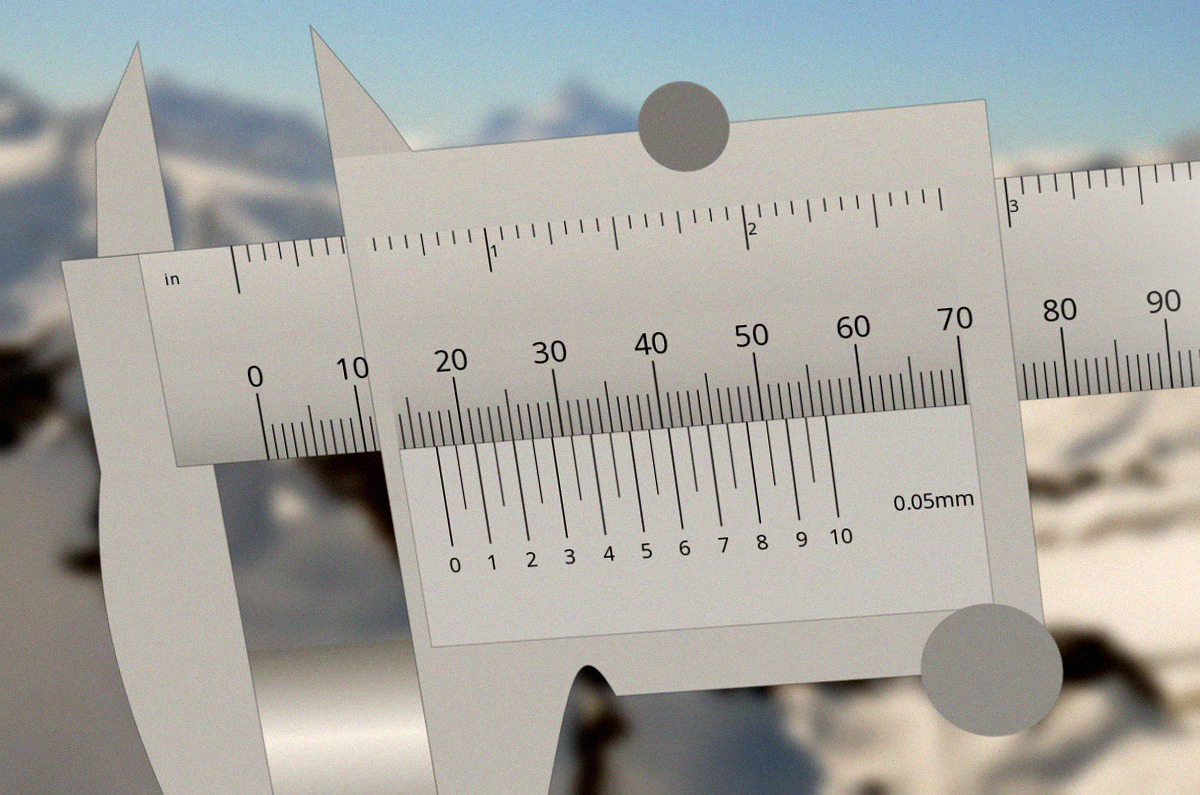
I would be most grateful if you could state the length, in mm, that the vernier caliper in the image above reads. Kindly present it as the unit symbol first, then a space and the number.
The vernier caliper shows mm 17.2
